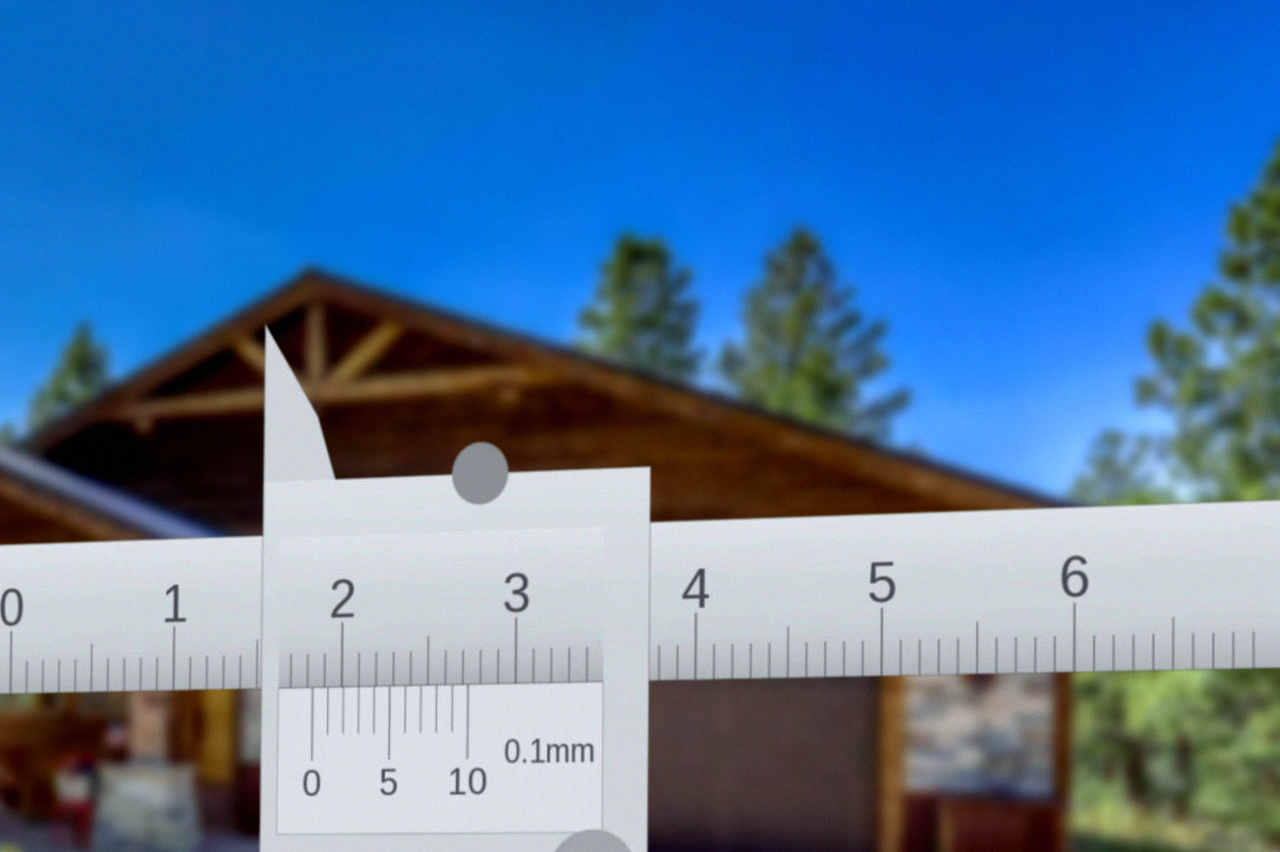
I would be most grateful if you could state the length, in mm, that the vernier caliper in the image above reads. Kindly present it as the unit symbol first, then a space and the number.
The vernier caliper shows mm 18.3
